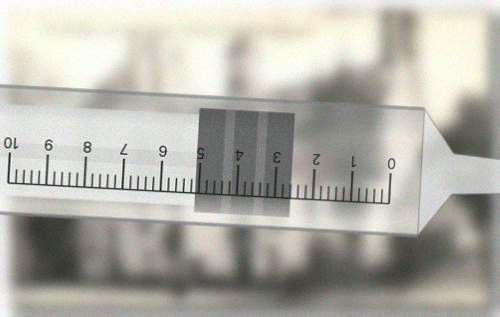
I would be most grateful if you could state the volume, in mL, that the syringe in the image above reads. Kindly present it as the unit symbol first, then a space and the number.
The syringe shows mL 2.6
